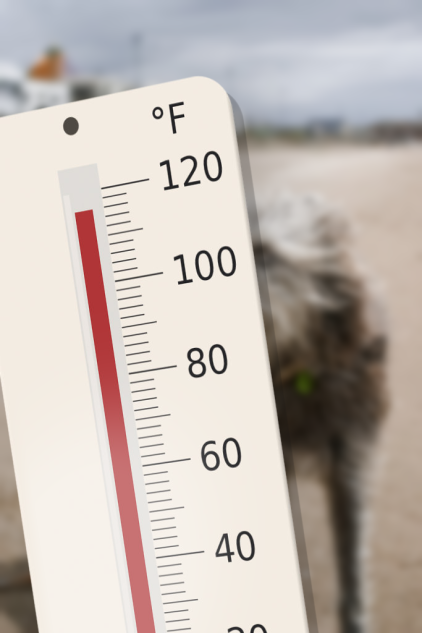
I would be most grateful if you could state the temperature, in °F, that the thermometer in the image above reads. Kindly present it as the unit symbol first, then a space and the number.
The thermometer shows °F 116
